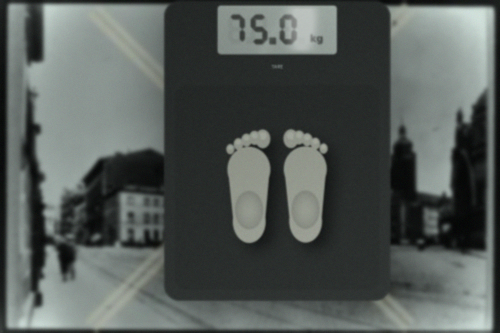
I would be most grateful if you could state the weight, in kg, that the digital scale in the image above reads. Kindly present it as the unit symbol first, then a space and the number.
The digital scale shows kg 75.0
